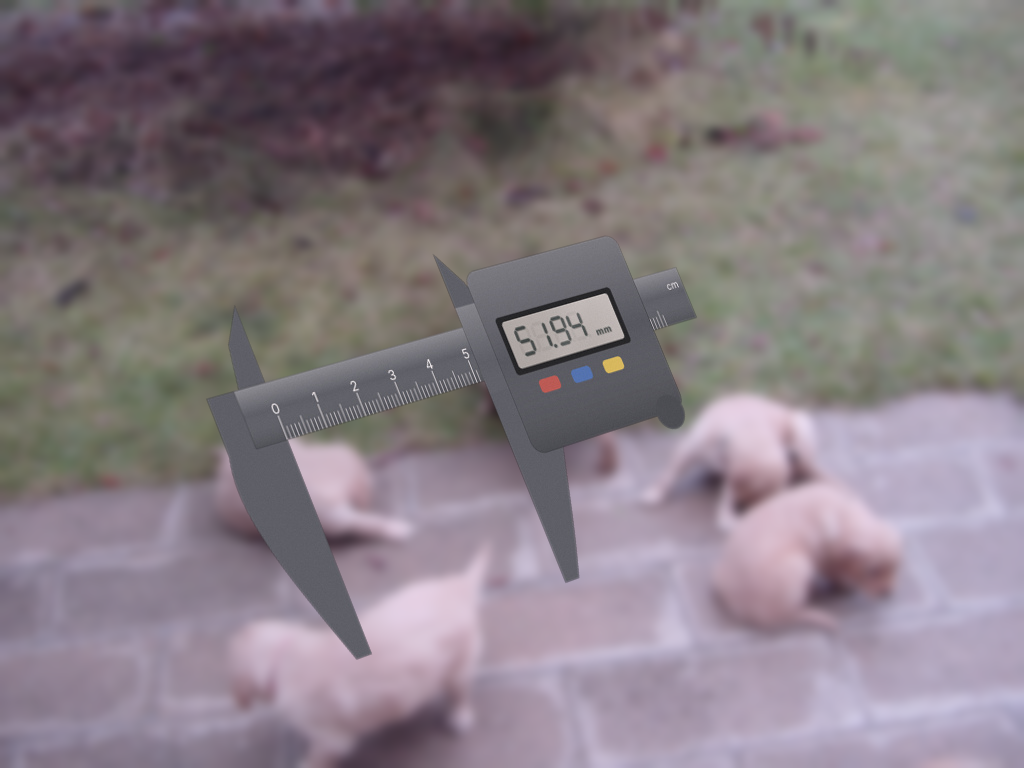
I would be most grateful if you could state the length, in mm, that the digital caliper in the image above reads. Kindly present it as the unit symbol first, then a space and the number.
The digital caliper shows mm 51.94
